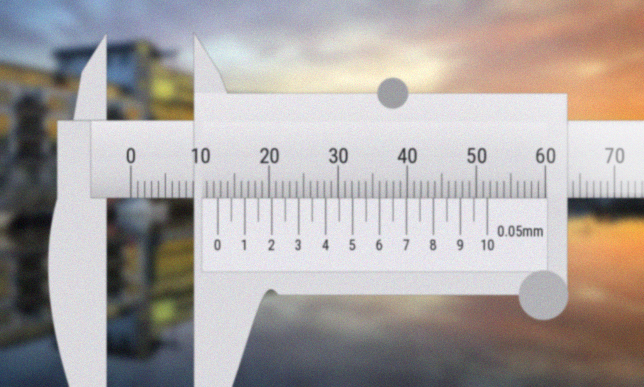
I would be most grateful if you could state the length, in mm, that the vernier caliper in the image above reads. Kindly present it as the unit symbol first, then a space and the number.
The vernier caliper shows mm 12.6
